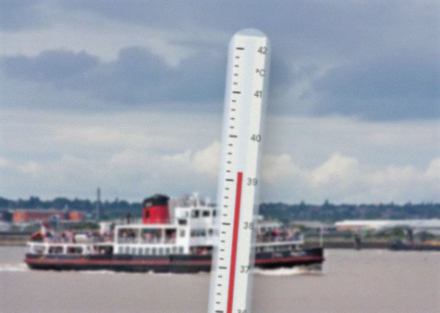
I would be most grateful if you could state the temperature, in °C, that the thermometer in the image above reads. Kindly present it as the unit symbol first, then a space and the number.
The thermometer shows °C 39.2
